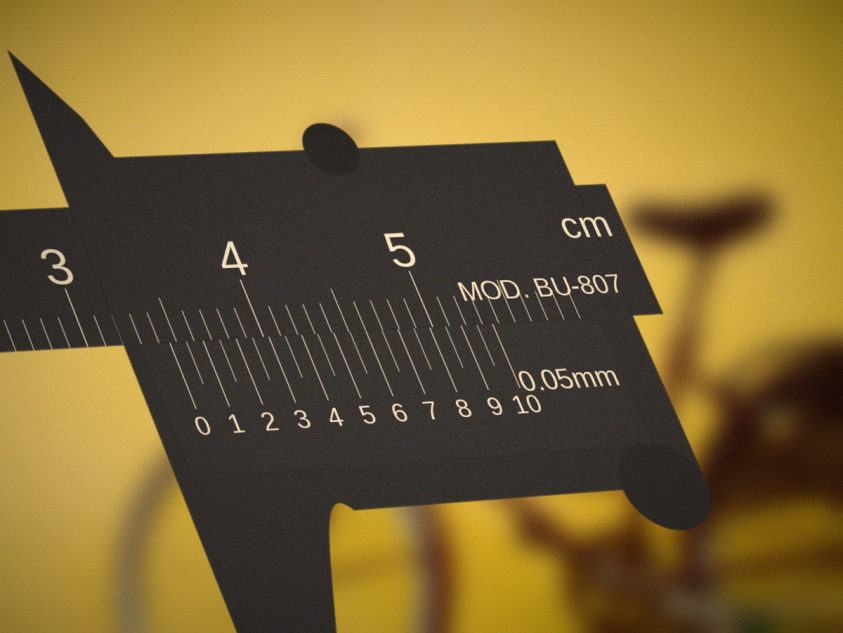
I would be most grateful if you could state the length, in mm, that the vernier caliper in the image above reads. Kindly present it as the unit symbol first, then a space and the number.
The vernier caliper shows mm 34.6
